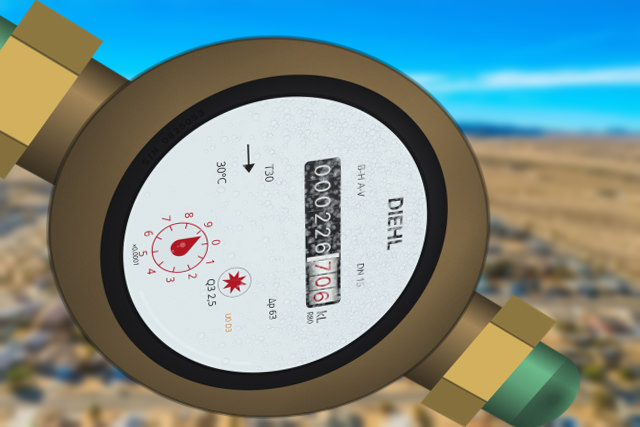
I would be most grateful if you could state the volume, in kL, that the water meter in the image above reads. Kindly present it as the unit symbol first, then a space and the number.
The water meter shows kL 226.7059
